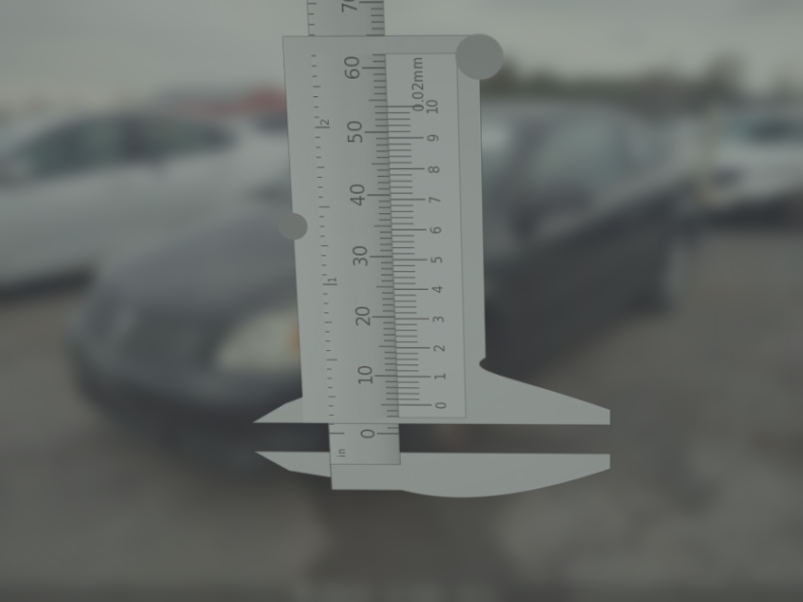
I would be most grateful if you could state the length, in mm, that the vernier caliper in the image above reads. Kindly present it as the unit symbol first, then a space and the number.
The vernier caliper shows mm 5.0
